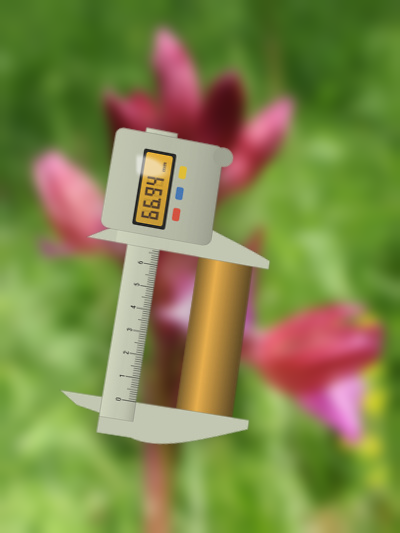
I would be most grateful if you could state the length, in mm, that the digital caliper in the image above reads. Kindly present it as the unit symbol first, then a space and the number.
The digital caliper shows mm 66.94
